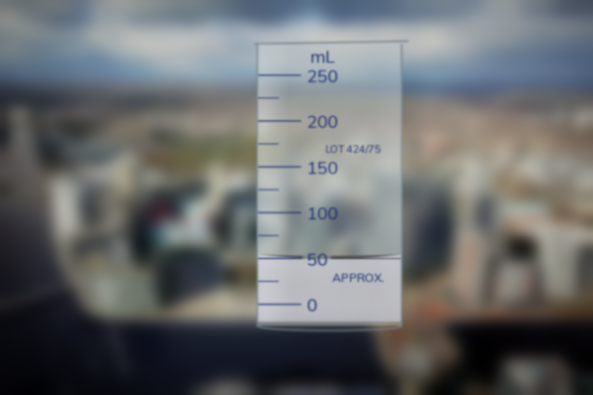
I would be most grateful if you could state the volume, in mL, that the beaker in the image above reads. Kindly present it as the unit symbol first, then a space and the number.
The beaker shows mL 50
